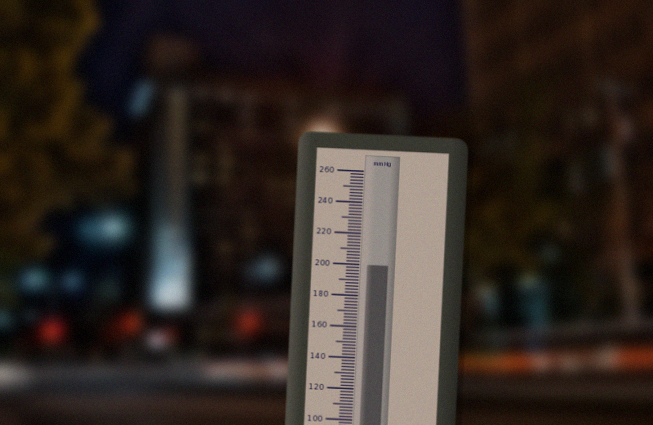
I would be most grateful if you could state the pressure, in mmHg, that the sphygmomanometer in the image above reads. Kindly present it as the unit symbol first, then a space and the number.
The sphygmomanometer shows mmHg 200
